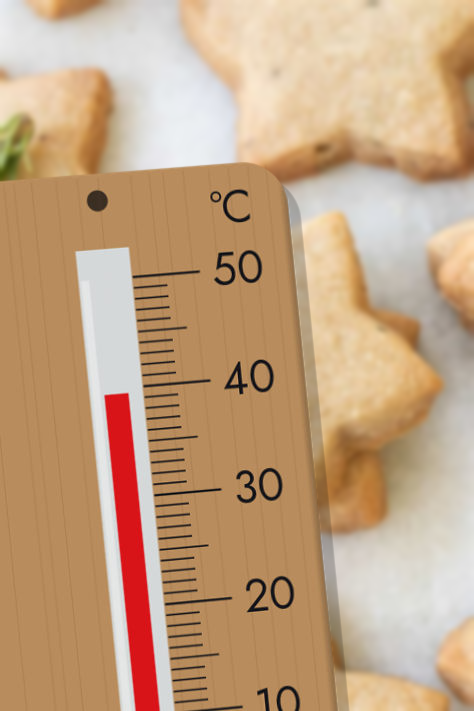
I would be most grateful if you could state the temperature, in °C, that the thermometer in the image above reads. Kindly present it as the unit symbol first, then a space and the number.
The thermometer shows °C 39.5
